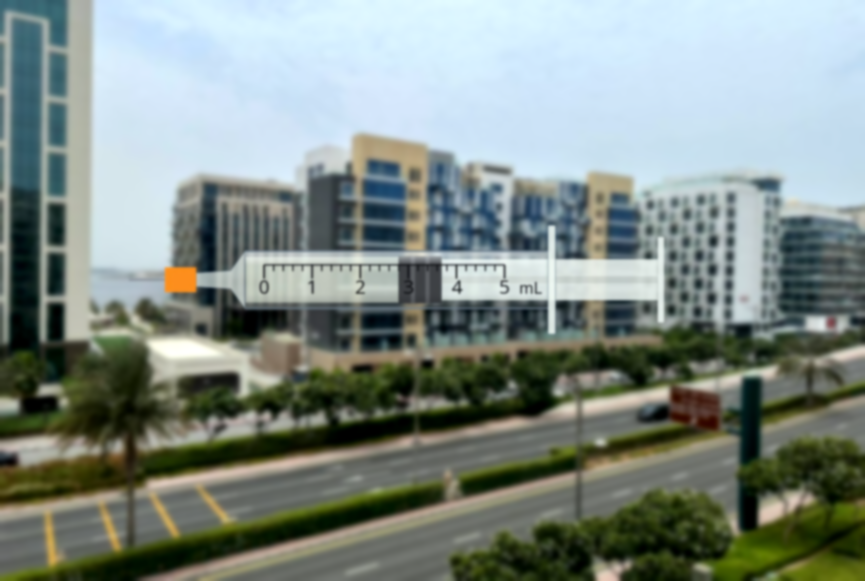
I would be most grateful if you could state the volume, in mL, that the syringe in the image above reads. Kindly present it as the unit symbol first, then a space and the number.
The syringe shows mL 2.8
